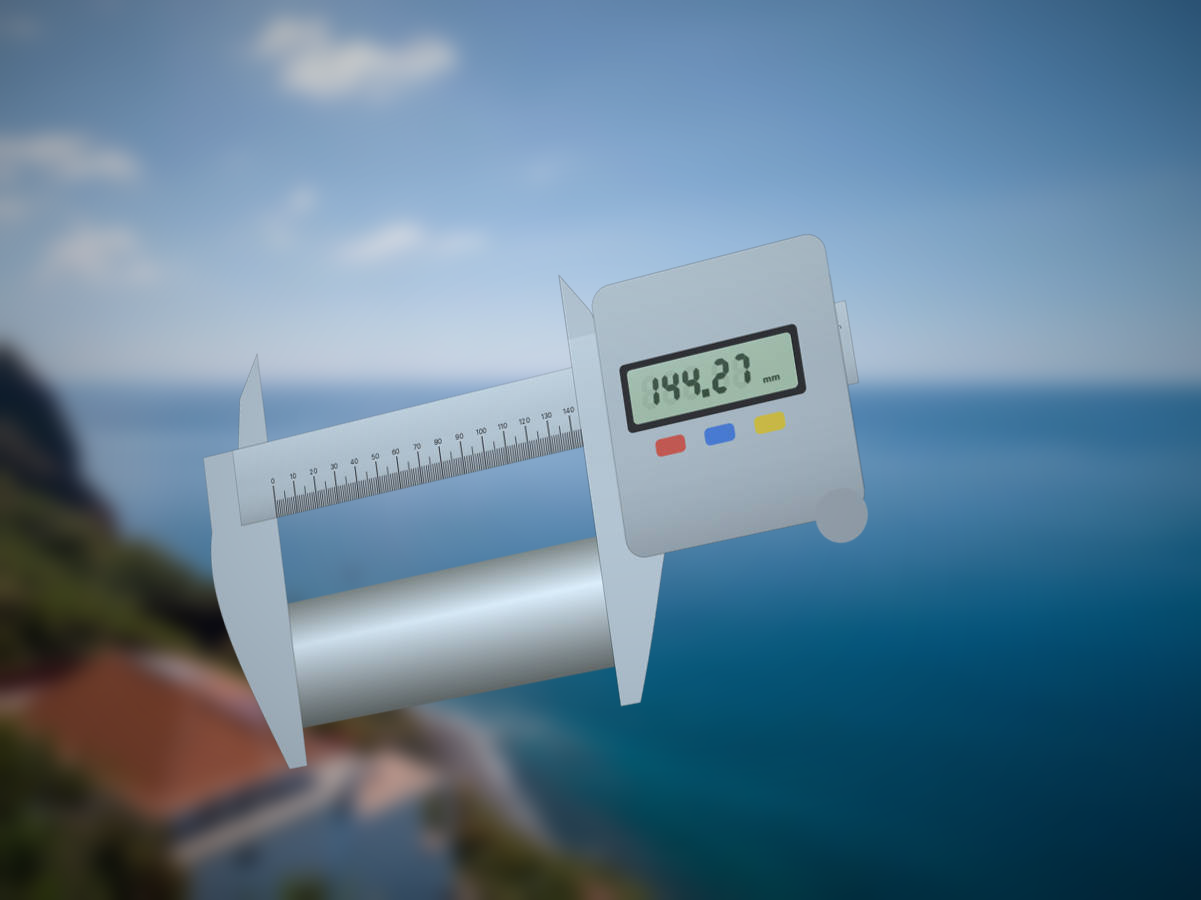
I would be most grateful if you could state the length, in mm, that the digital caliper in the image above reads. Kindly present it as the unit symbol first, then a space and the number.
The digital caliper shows mm 144.27
